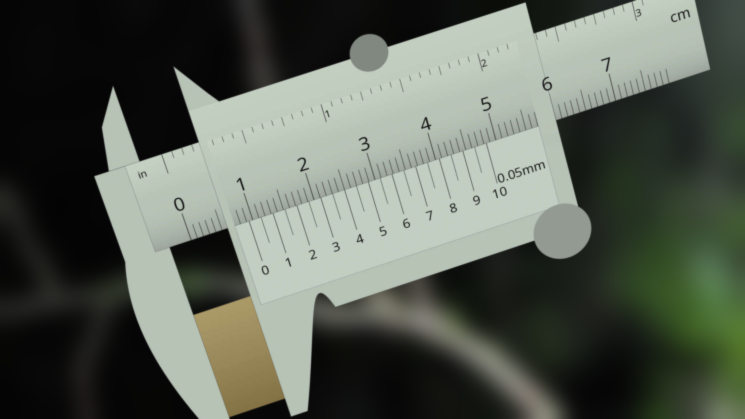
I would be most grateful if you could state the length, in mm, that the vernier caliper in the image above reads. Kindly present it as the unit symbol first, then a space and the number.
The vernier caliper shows mm 9.4
